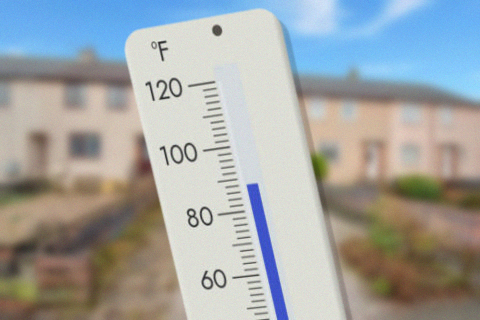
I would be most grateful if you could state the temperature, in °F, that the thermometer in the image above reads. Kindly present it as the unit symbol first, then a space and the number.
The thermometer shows °F 88
